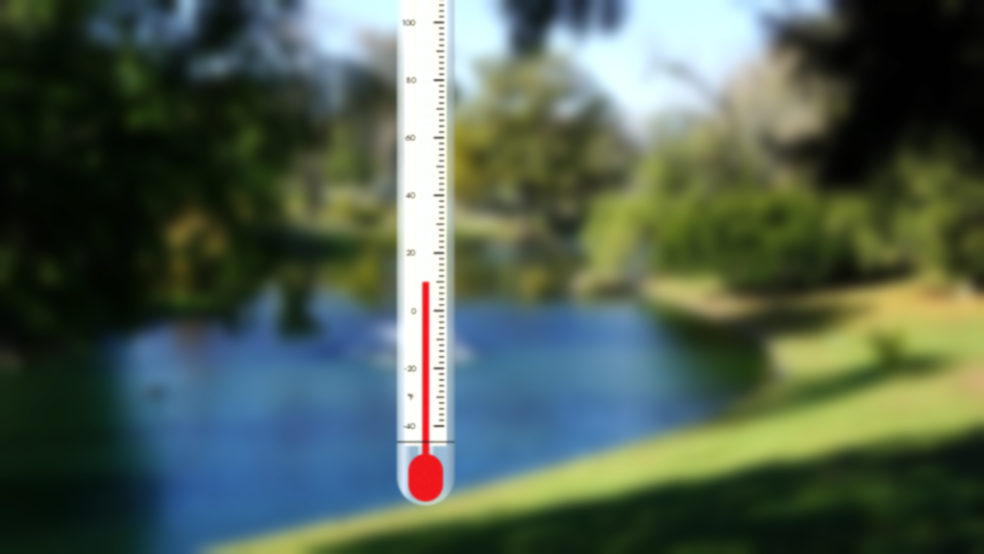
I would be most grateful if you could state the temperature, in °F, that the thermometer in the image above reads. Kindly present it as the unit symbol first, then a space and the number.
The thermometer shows °F 10
